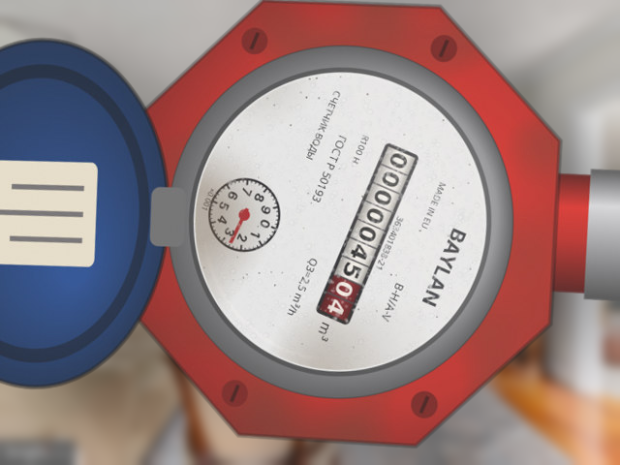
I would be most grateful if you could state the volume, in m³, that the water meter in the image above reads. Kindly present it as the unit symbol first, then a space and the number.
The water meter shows m³ 45.042
